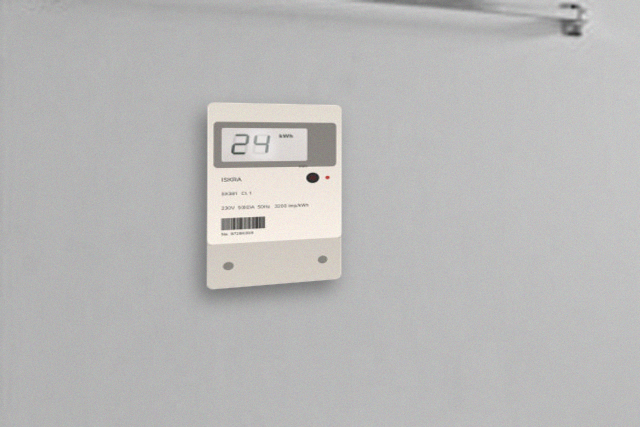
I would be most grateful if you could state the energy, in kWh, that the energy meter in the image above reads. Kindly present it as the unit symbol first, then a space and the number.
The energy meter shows kWh 24
